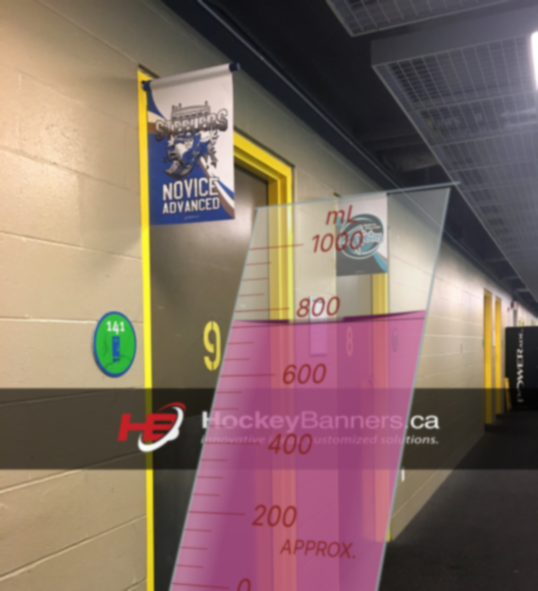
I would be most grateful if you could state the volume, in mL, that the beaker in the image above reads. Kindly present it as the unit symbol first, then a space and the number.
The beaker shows mL 750
